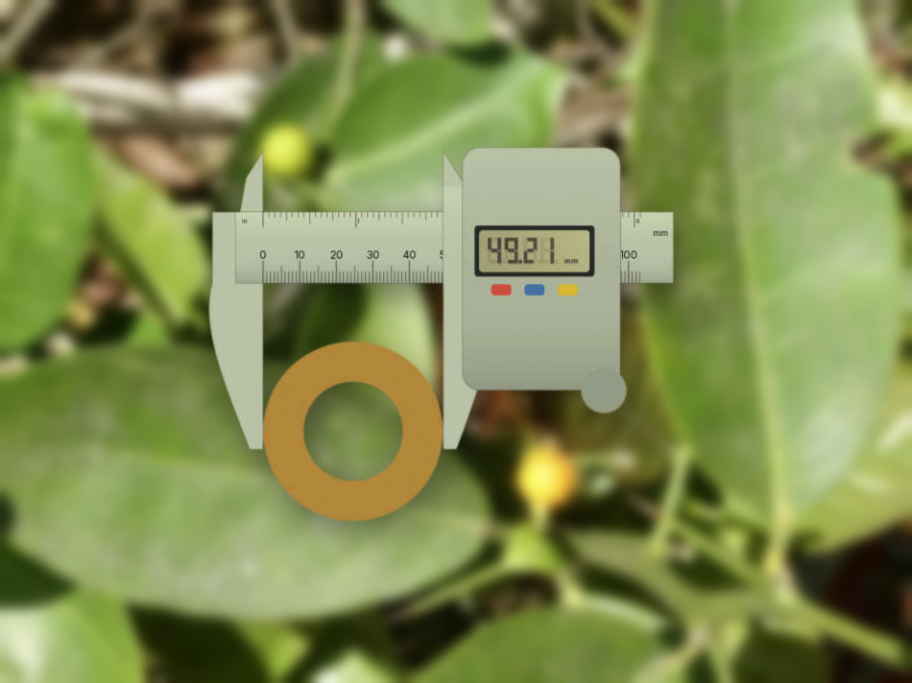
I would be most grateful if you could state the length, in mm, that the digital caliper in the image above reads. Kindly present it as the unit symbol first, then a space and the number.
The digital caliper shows mm 49.21
